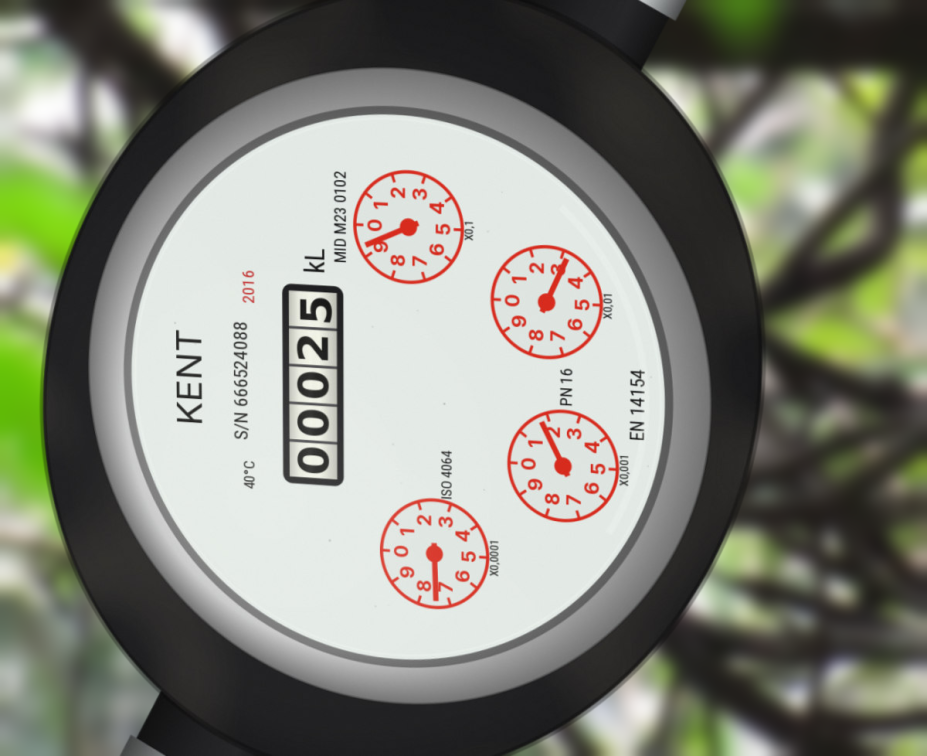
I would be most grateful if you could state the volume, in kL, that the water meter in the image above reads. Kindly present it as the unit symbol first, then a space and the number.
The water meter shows kL 24.9317
